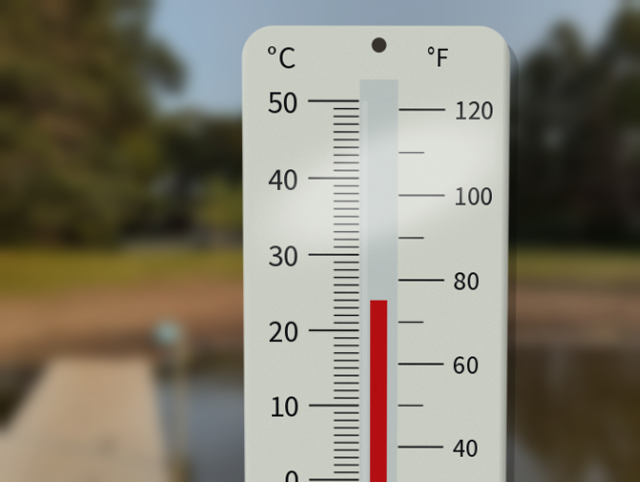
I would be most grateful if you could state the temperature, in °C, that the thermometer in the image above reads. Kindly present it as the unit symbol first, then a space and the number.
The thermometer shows °C 24
